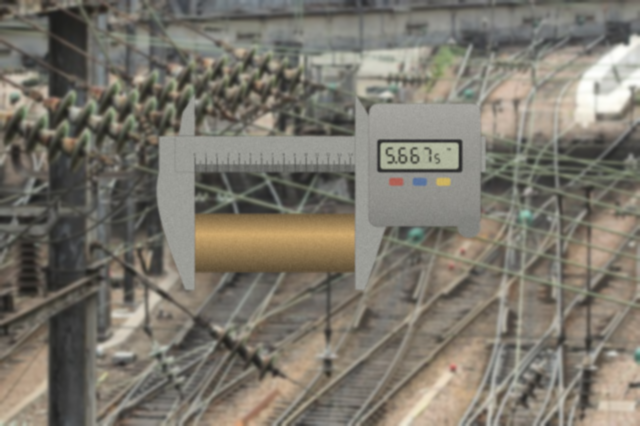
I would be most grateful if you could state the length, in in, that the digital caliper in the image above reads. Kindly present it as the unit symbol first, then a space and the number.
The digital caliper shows in 5.6675
